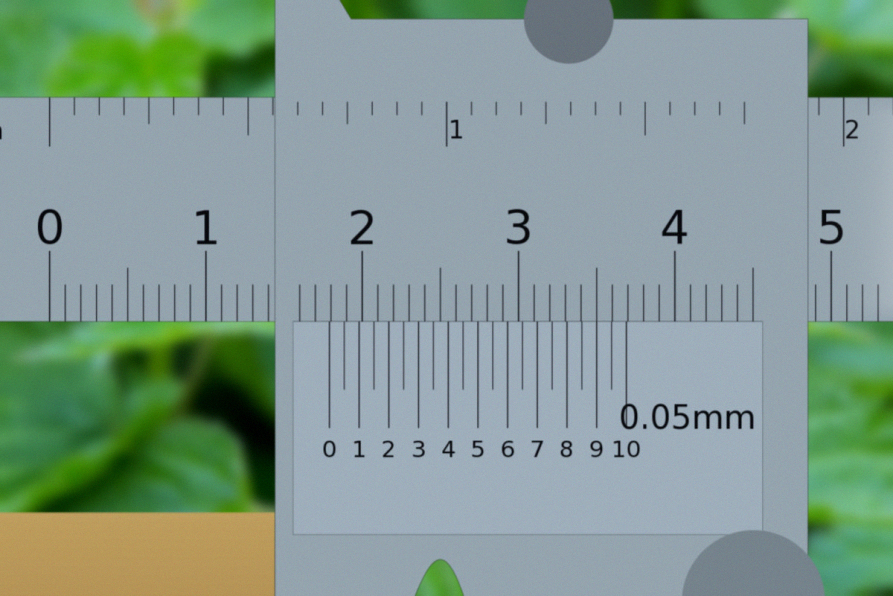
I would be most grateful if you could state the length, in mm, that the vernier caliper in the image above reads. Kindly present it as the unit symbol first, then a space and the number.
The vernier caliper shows mm 17.9
